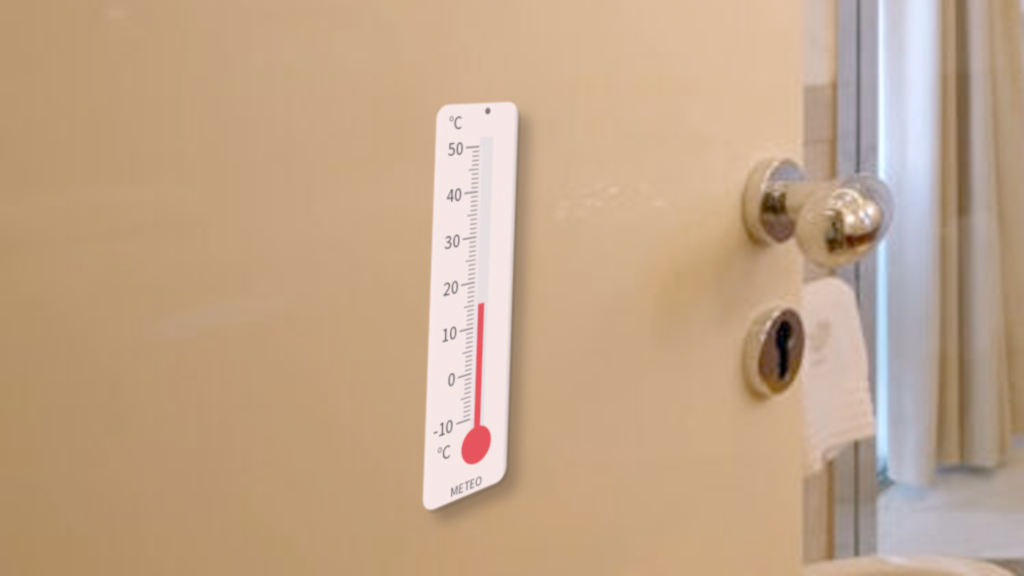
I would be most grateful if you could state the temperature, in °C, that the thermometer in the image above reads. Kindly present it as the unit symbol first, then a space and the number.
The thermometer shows °C 15
